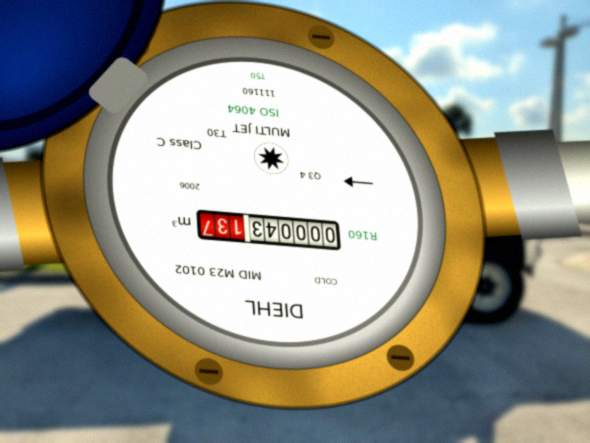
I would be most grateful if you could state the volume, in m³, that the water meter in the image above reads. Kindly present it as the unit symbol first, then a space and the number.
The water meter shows m³ 43.137
